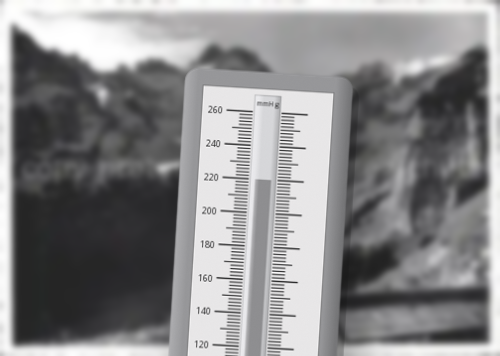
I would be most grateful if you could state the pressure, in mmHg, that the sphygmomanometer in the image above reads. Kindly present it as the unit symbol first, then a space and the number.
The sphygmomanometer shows mmHg 220
